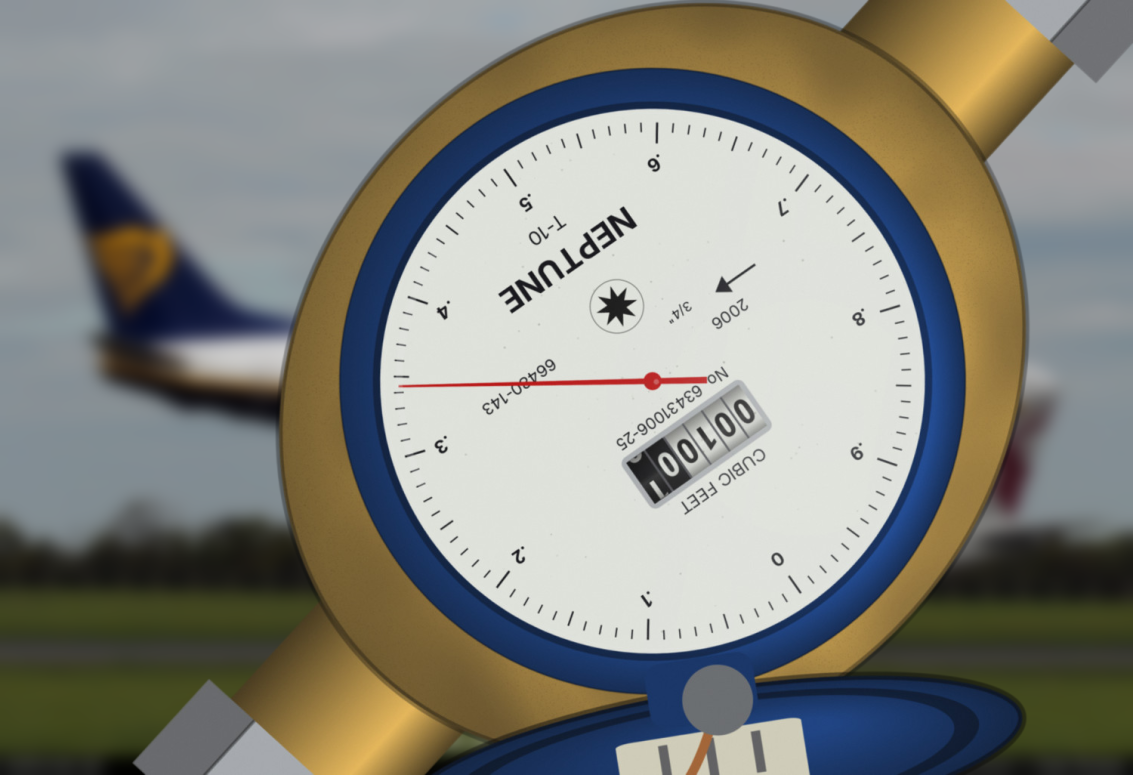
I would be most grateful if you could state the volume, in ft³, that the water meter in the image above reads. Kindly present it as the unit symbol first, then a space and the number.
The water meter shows ft³ 1001.34
